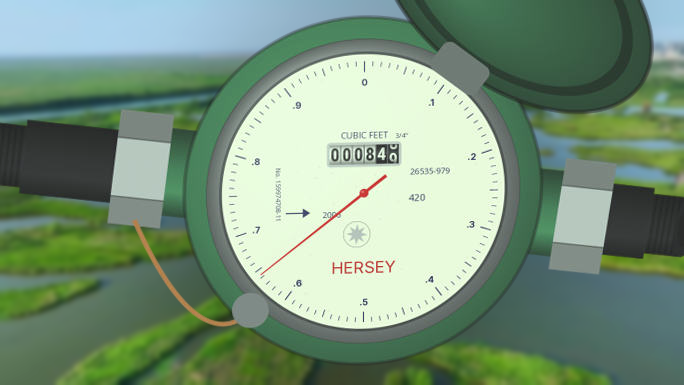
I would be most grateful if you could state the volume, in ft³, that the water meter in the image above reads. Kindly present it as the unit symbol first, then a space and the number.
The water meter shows ft³ 848.64
